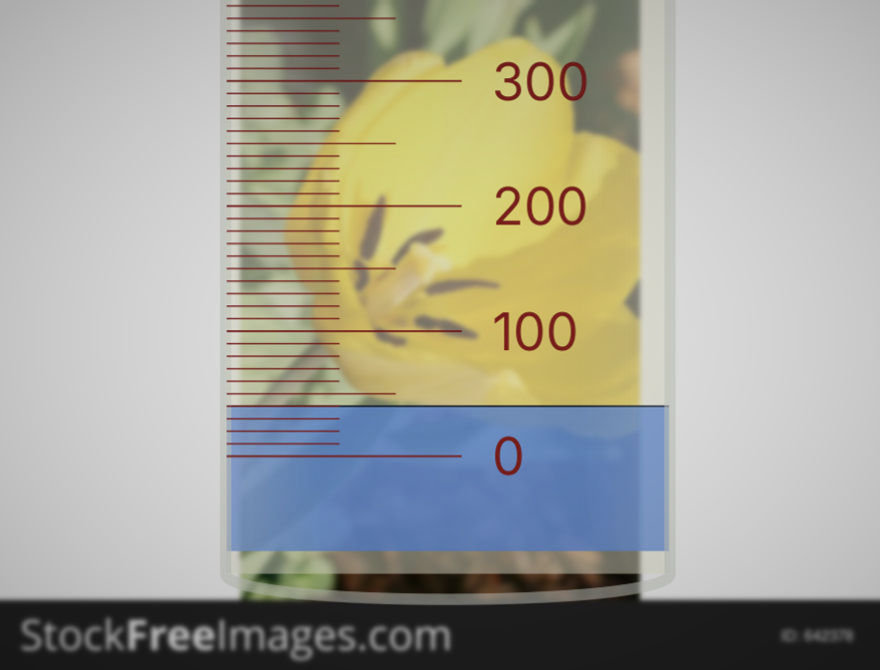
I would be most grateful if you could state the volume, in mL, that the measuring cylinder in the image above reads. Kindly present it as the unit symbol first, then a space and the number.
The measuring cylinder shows mL 40
